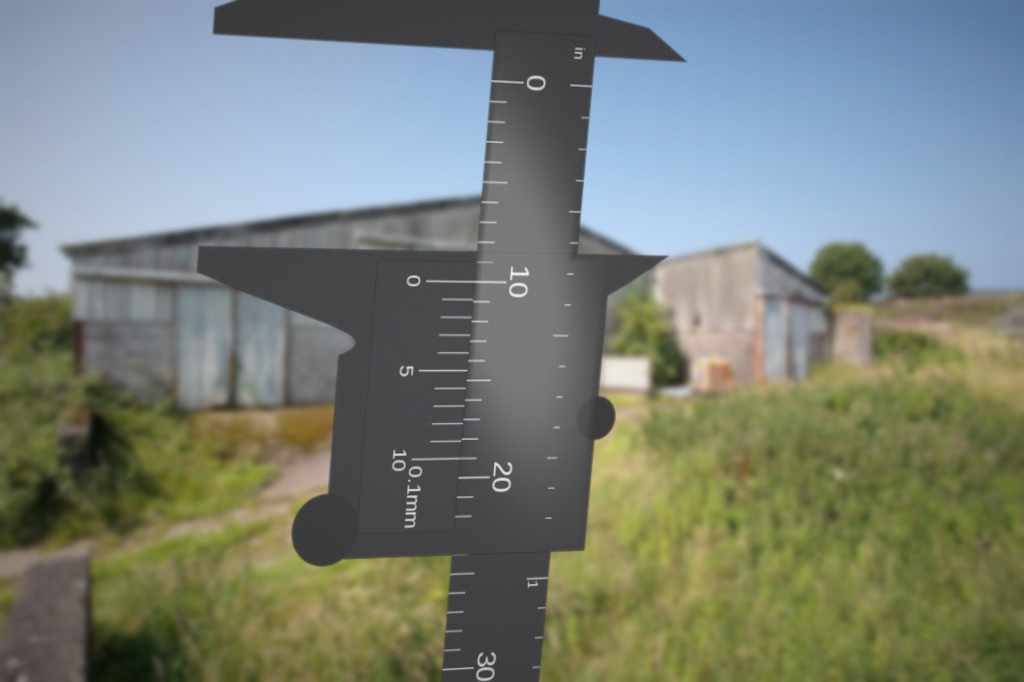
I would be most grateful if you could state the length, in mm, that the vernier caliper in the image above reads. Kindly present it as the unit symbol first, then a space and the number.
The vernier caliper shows mm 10.0
